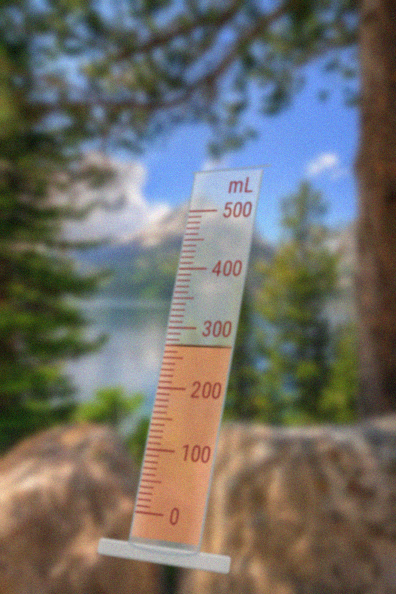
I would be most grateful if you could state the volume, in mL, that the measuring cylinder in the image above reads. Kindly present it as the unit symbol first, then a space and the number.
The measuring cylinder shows mL 270
